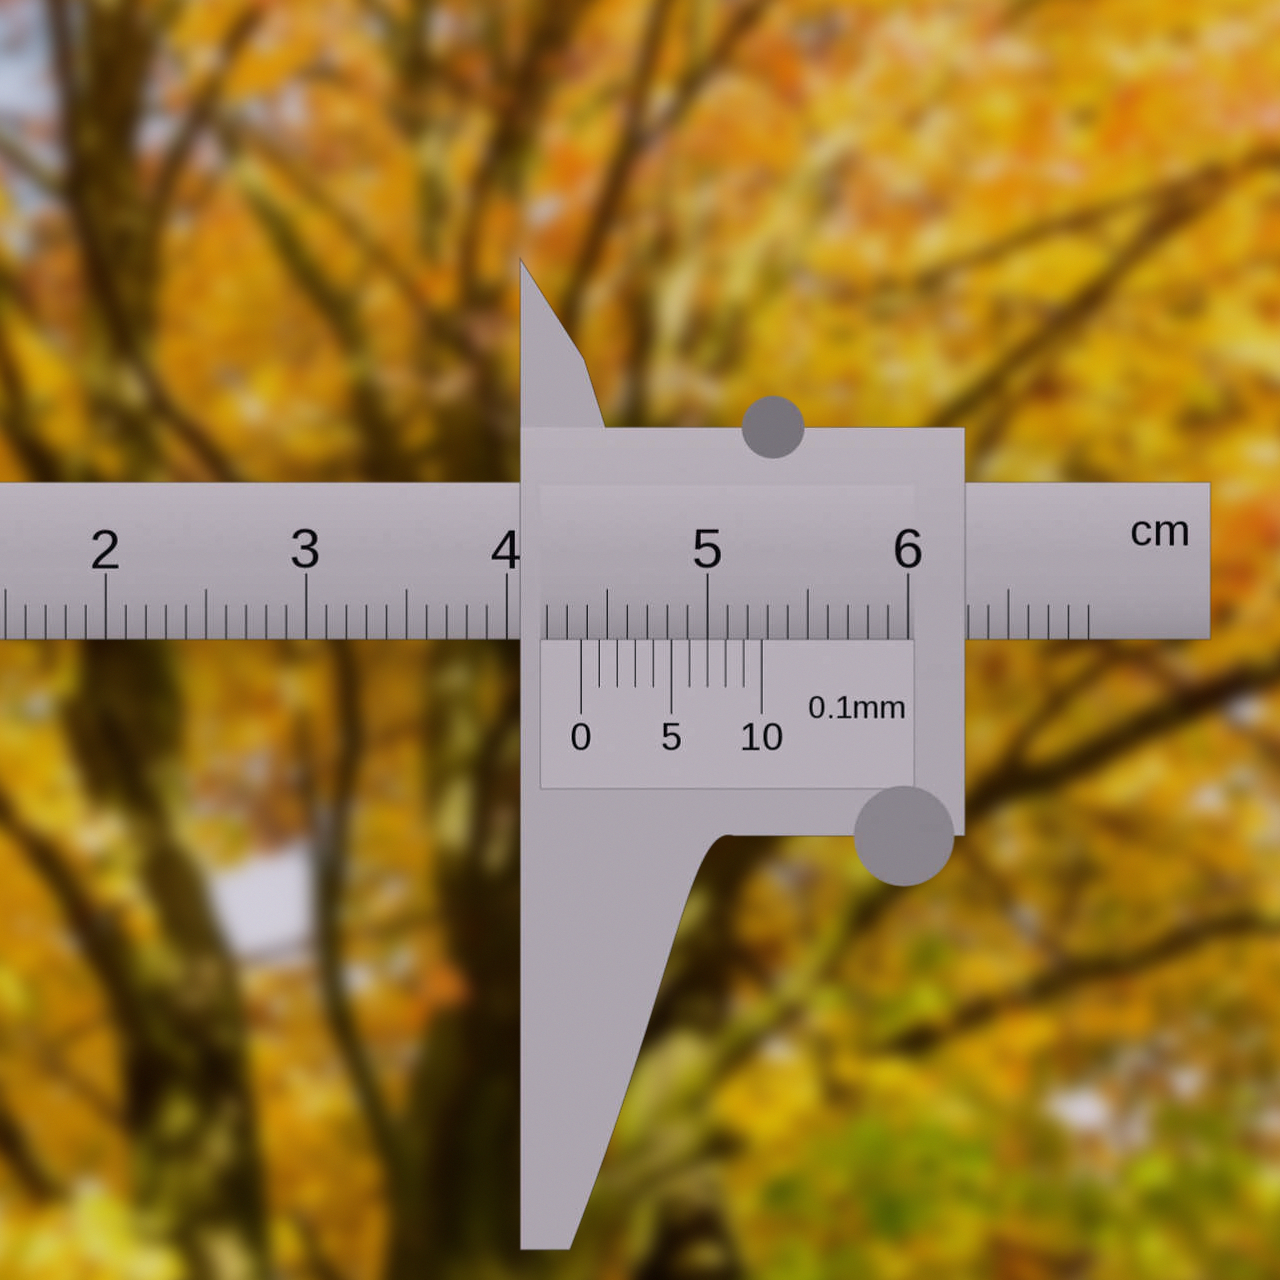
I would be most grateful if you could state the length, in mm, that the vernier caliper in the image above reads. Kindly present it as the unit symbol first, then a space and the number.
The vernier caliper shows mm 43.7
